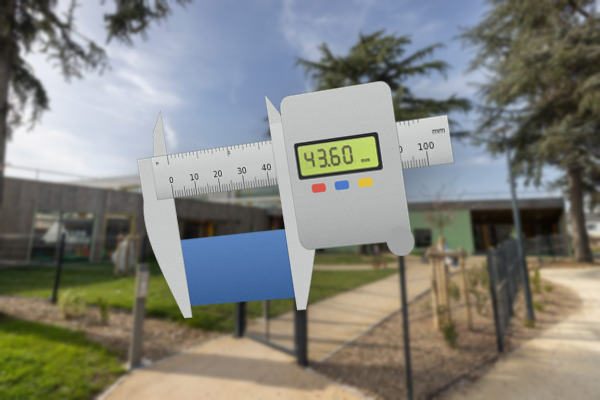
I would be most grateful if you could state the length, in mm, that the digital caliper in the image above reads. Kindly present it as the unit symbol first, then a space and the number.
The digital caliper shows mm 43.60
